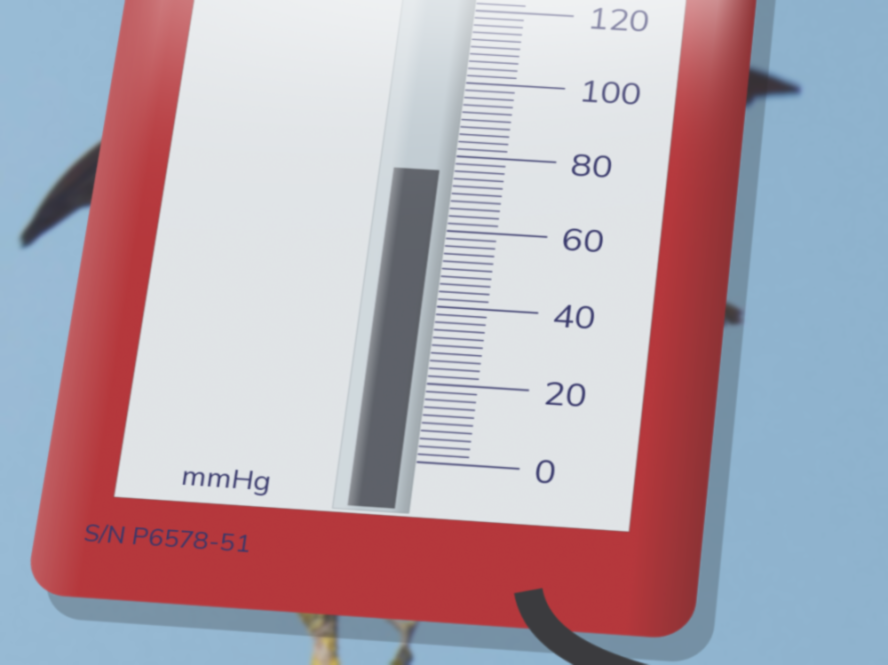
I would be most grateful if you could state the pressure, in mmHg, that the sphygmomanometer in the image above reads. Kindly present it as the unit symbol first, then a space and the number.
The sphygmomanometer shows mmHg 76
